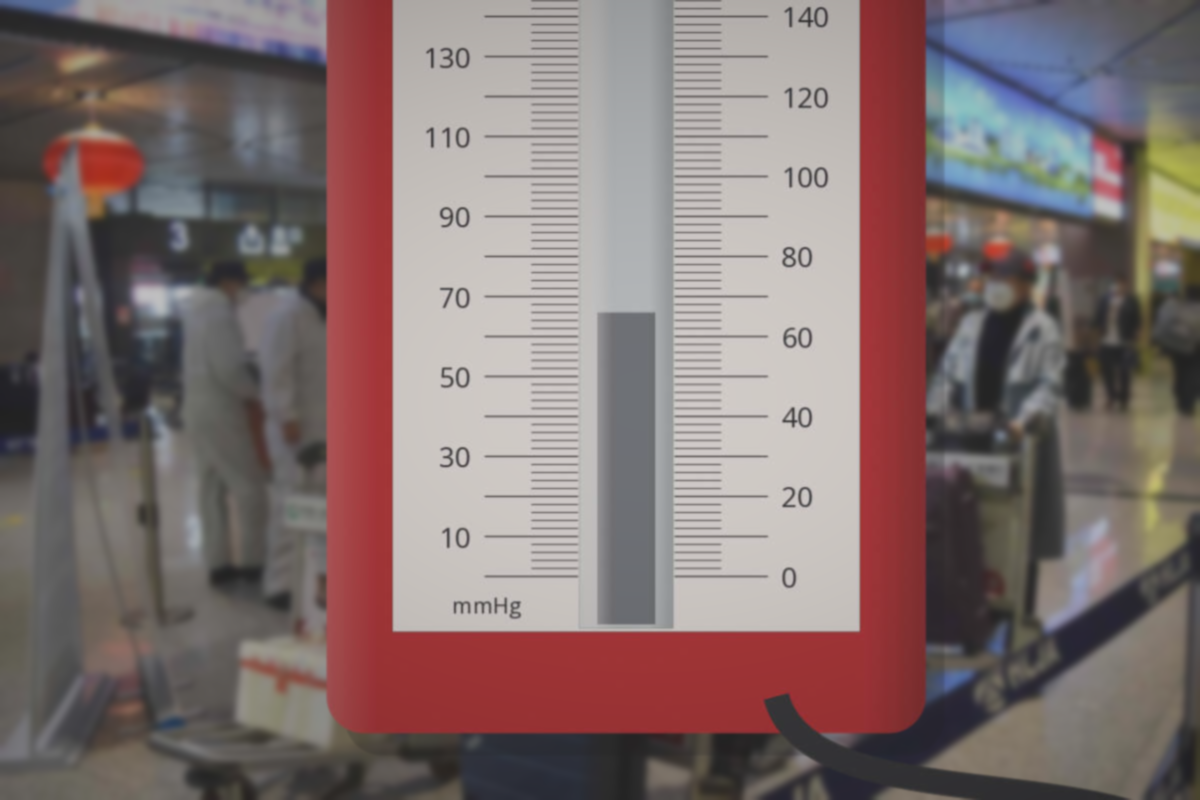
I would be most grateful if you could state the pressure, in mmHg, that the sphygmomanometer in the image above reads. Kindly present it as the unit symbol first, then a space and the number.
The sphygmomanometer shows mmHg 66
